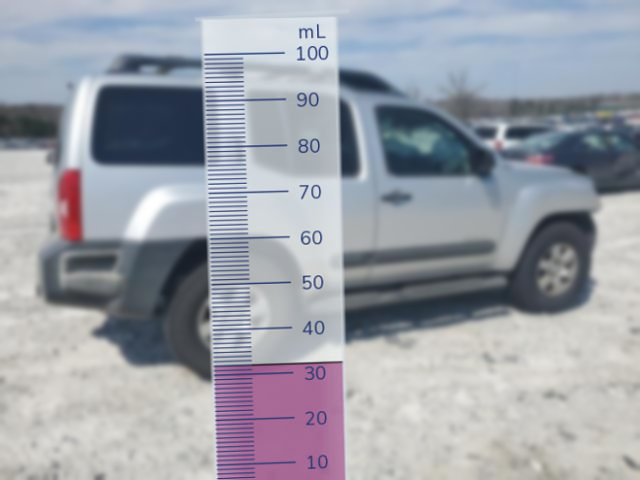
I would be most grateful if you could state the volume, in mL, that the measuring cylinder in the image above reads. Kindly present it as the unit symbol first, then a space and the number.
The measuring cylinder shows mL 32
